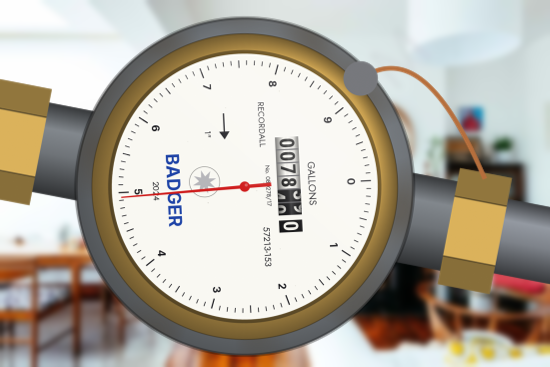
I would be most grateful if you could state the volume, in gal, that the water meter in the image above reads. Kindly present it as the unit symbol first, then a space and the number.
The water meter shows gal 78394.9
